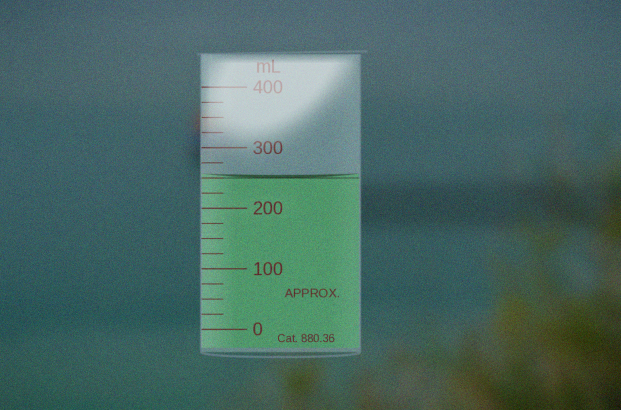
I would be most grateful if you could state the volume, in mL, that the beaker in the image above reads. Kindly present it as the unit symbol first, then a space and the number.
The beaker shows mL 250
